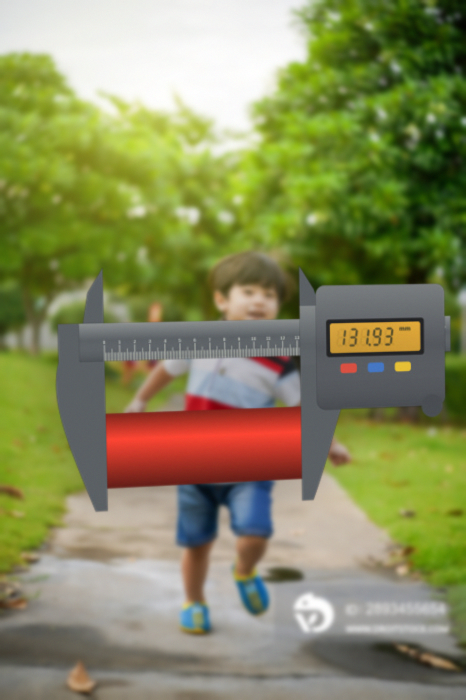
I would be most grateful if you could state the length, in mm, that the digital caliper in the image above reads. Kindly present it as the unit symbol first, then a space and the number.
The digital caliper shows mm 131.93
